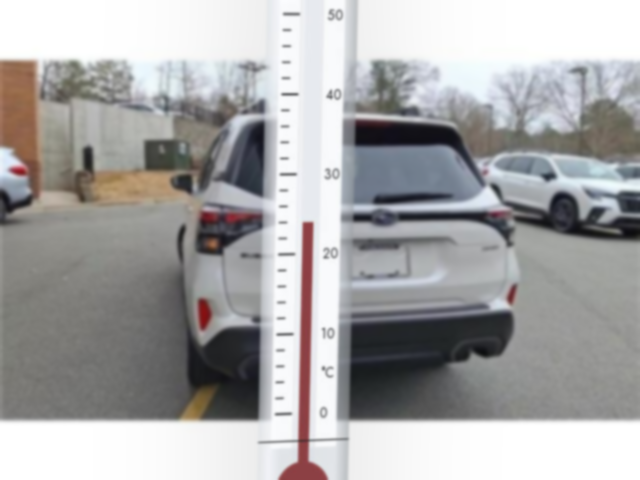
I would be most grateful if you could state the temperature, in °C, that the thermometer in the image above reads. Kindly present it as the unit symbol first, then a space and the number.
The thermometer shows °C 24
